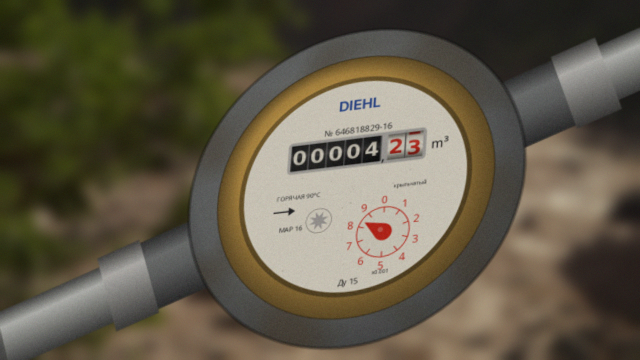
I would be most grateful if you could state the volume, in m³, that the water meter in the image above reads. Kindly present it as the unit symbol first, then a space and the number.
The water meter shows m³ 4.228
